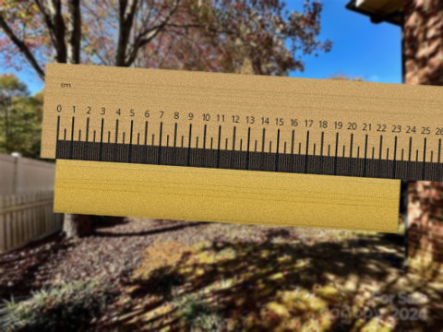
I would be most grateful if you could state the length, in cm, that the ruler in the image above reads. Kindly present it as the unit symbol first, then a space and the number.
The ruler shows cm 23.5
